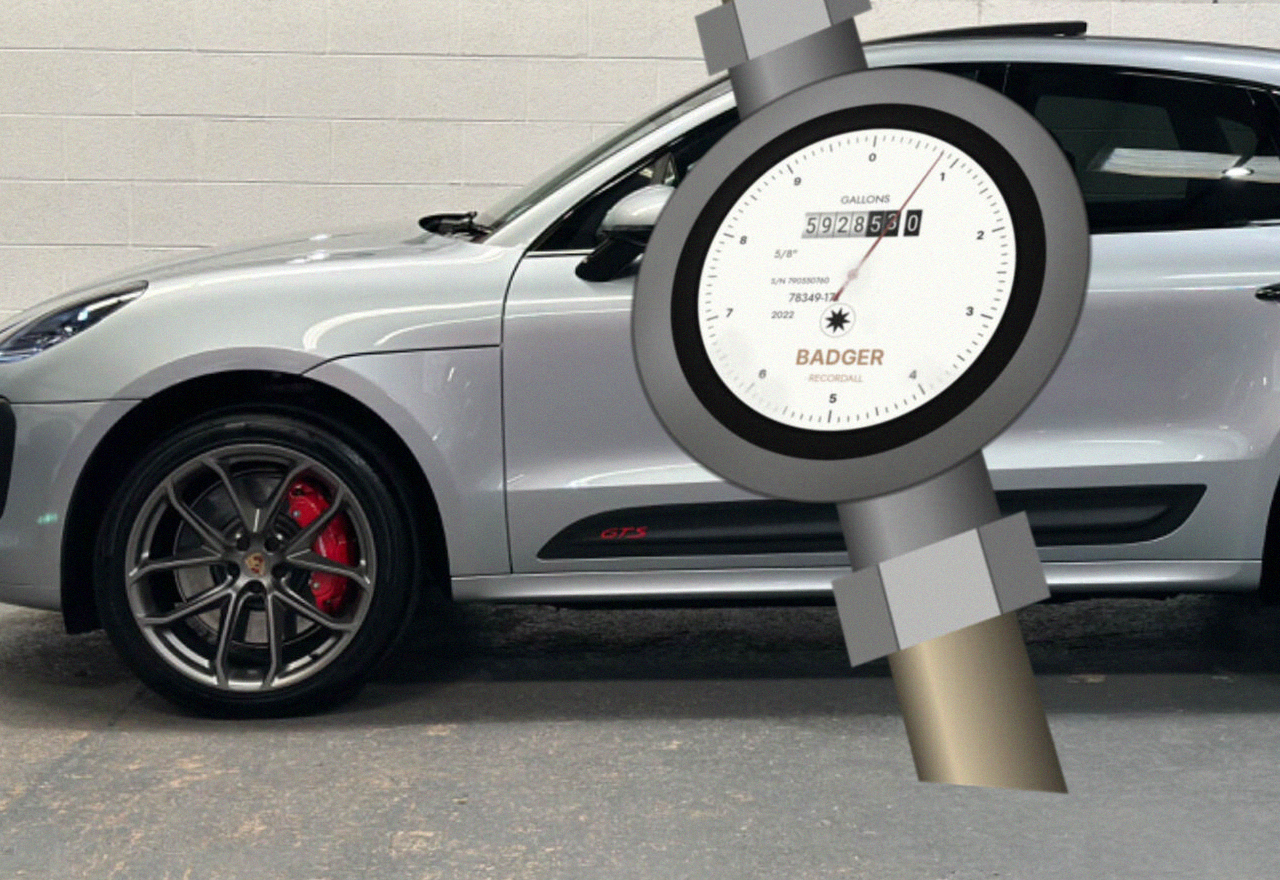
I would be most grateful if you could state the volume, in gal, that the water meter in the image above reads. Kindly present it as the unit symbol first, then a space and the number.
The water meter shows gal 5928530.8
